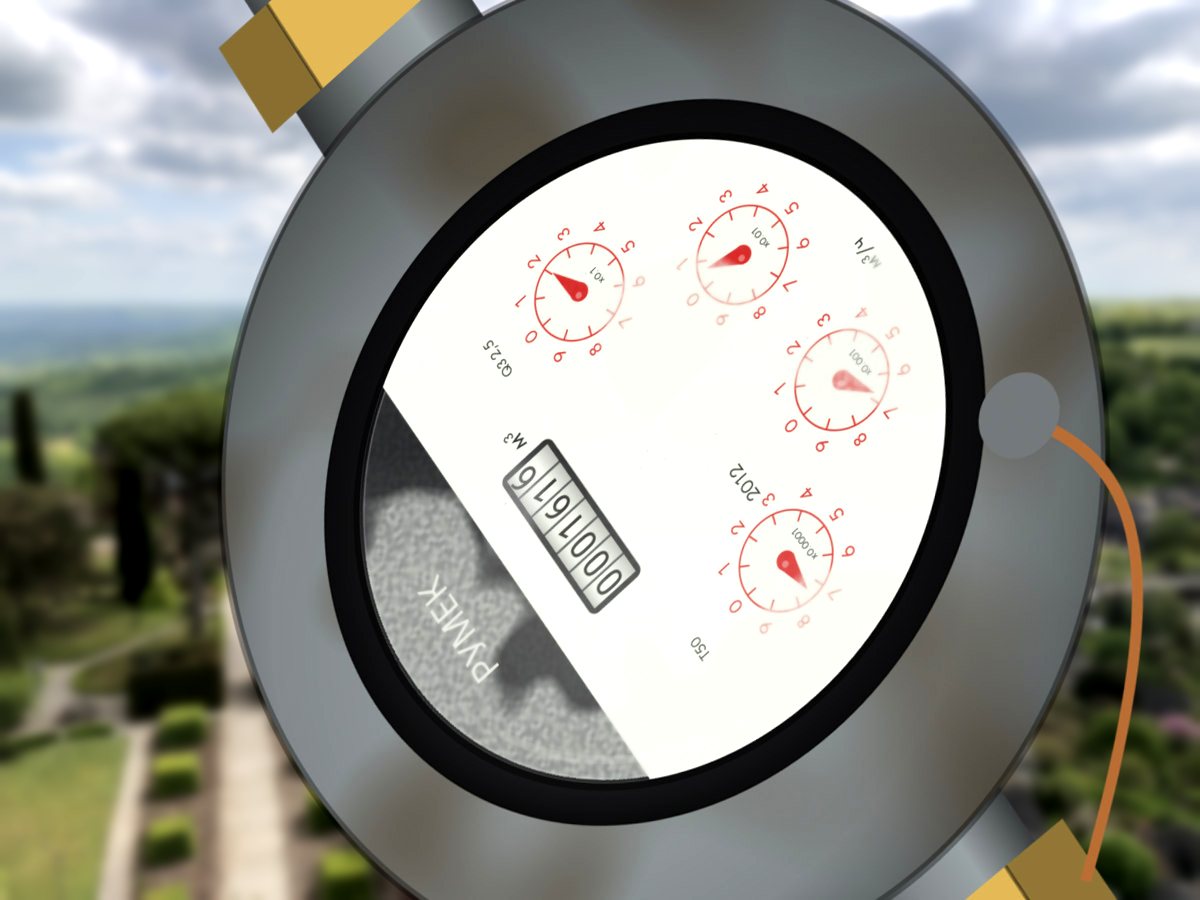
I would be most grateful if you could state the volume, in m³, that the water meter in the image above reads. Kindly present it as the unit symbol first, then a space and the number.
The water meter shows m³ 1616.2067
